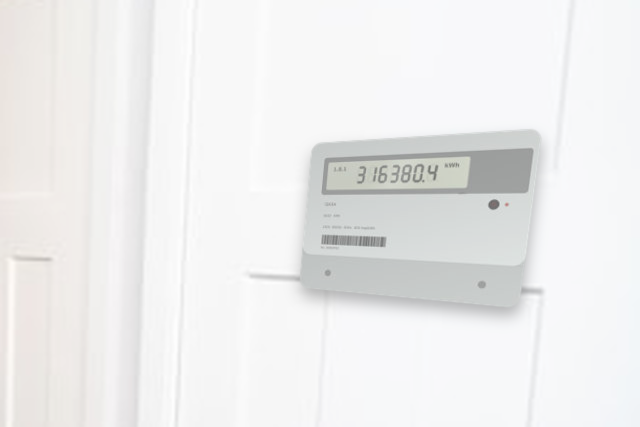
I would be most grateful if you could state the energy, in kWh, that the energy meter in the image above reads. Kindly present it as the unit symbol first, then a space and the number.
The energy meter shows kWh 316380.4
